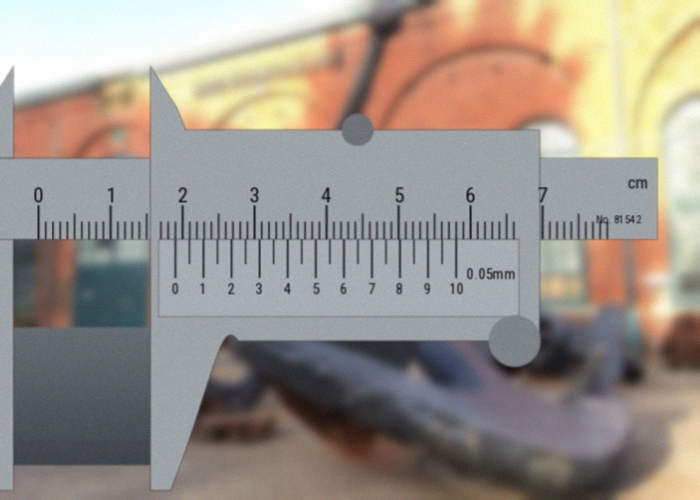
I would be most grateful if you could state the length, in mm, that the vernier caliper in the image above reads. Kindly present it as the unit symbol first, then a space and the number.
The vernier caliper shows mm 19.0
